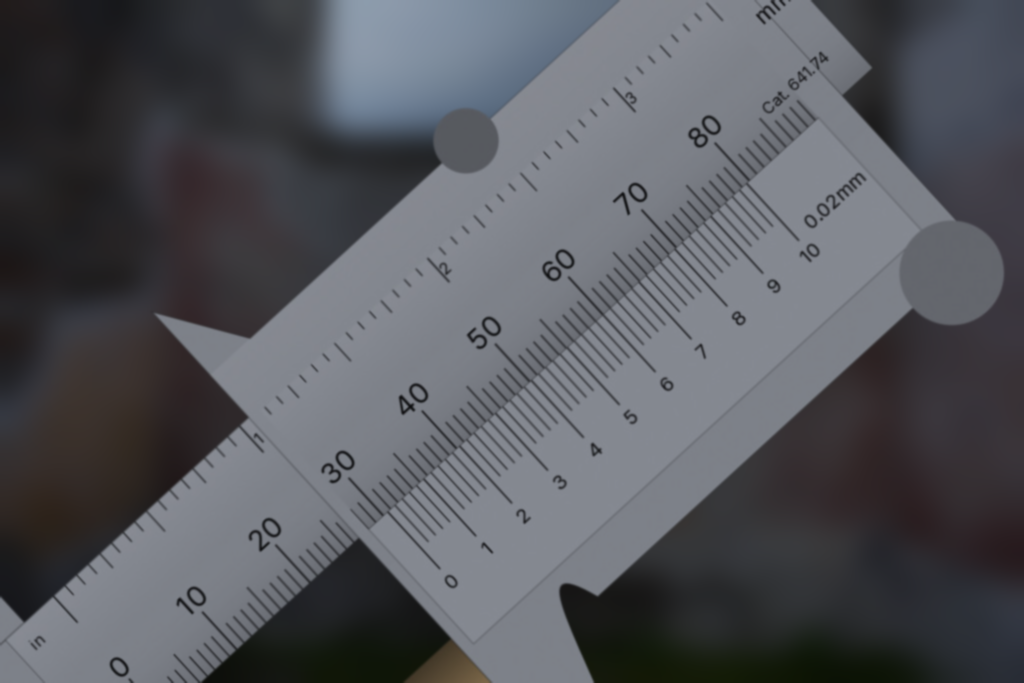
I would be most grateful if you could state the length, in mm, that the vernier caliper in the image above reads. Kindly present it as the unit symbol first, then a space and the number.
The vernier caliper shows mm 30.6
